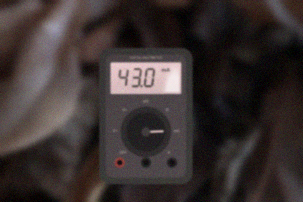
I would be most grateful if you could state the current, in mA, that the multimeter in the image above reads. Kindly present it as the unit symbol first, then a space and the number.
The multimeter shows mA 43.0
